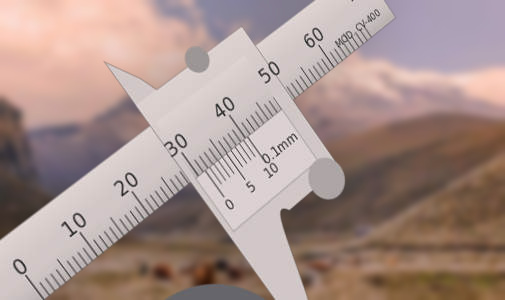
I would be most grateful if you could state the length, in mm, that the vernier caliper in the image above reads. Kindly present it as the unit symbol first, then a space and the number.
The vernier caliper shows mm 31.4
